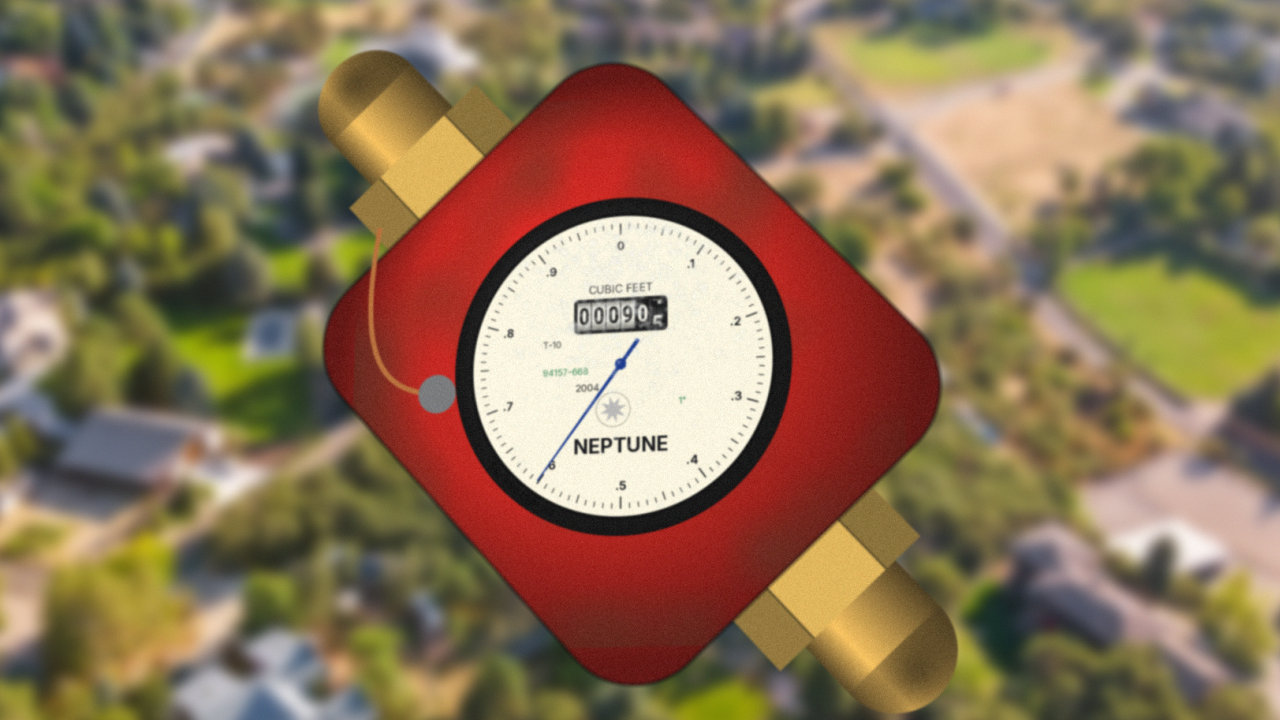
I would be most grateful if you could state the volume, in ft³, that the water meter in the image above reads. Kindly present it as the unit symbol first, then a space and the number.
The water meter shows ft³ 904.60
